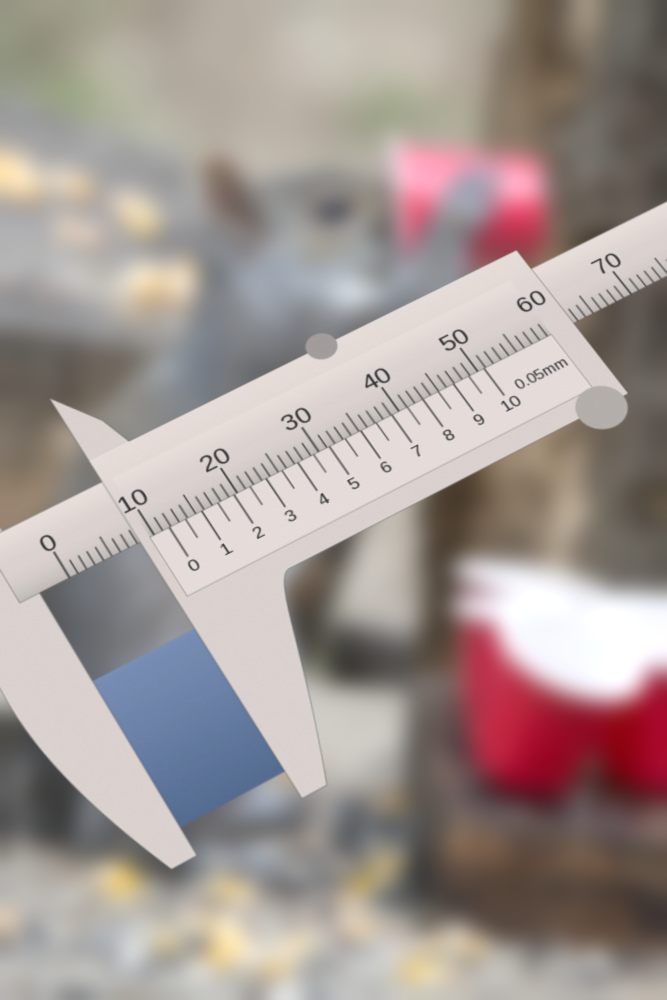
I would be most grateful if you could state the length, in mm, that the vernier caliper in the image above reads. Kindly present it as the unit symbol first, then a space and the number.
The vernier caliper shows mm 11.8
